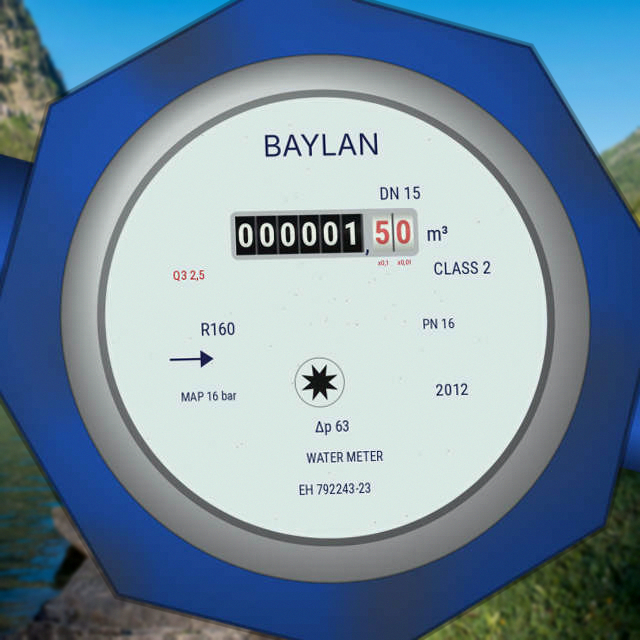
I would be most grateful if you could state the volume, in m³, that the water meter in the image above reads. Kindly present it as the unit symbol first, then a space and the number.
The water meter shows m³ 1.50
